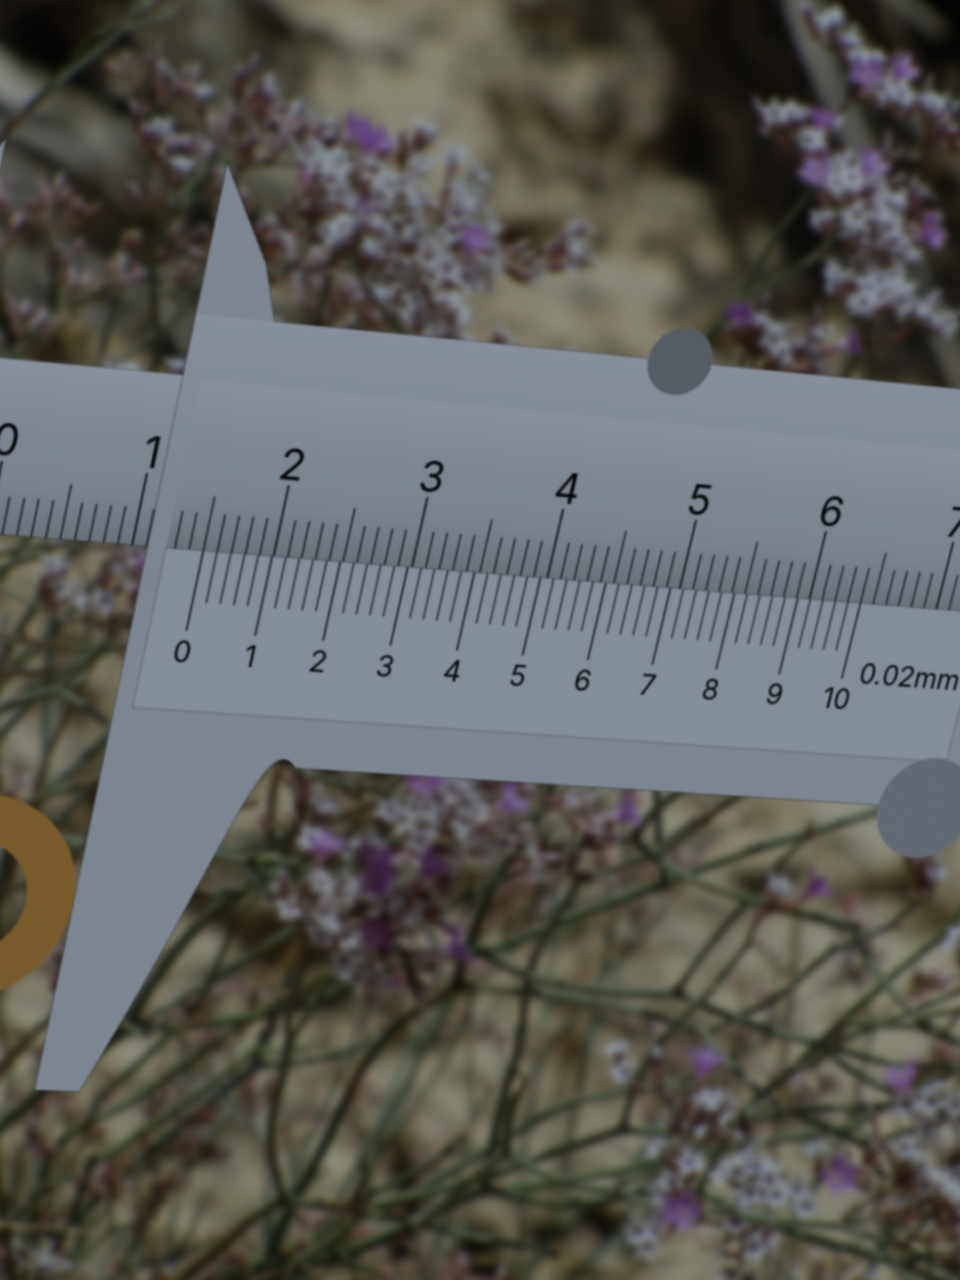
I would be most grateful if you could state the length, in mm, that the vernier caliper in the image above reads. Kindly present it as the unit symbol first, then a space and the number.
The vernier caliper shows mm 15.0
